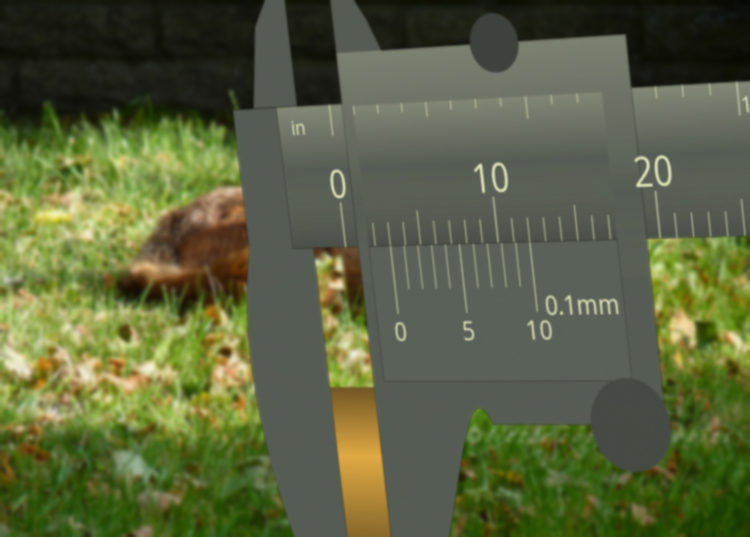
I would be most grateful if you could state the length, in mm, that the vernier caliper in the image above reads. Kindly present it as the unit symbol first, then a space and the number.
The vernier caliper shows mm 3.0
